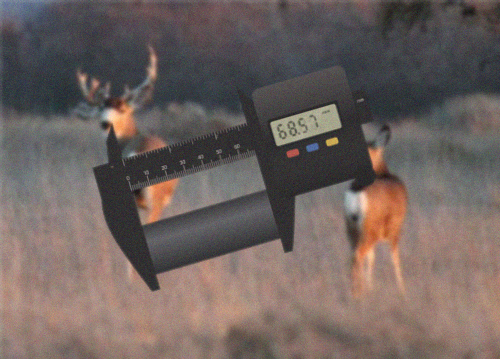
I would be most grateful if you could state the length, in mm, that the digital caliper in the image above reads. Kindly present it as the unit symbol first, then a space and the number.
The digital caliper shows mm 68.57
